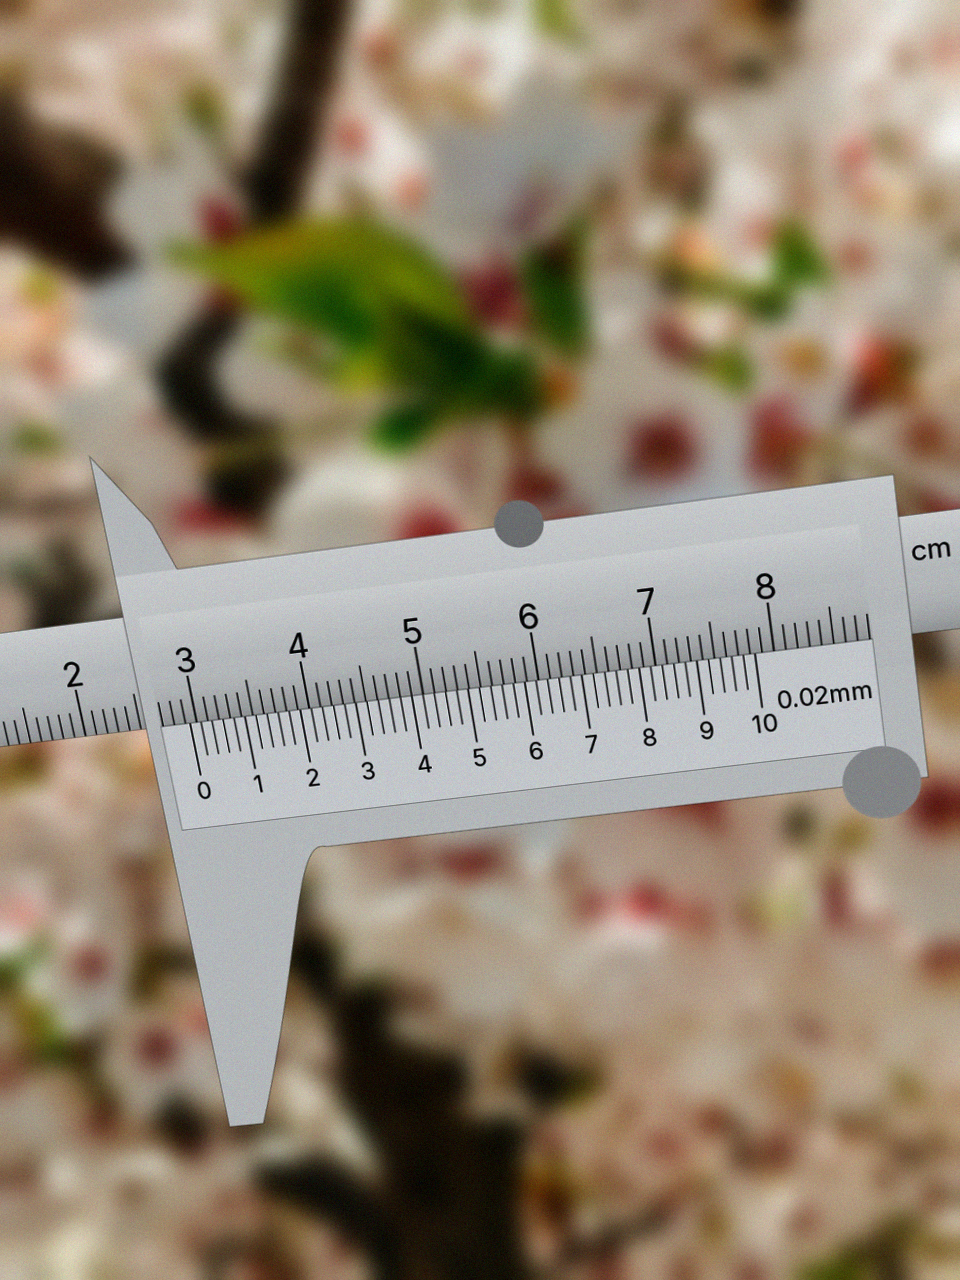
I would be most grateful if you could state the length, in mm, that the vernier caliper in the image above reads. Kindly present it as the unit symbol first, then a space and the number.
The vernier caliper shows mm 29.4
